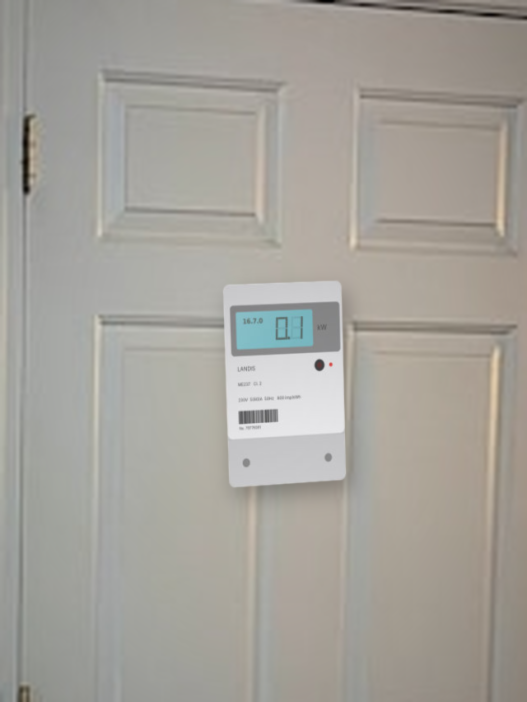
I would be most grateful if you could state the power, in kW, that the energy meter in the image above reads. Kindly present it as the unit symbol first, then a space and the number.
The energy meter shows kW 0.1
